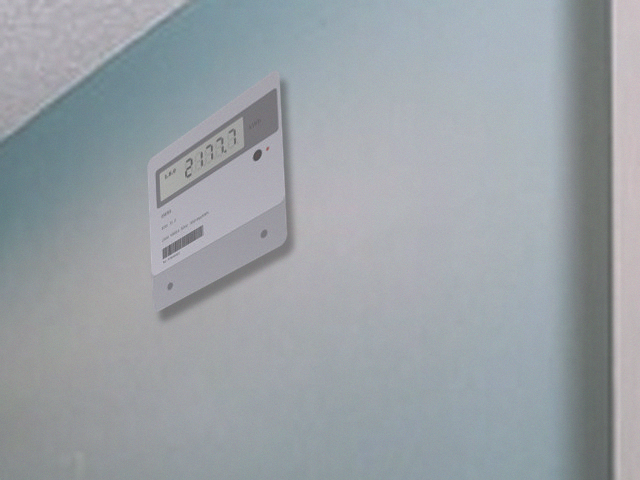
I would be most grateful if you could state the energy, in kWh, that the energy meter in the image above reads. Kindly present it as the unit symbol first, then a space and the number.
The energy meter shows kWh 2177.7
